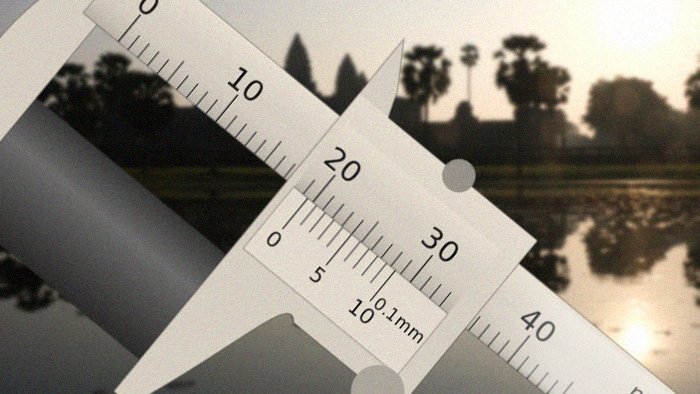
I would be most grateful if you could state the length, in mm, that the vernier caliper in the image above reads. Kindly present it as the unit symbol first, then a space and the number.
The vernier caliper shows mm 19.5
